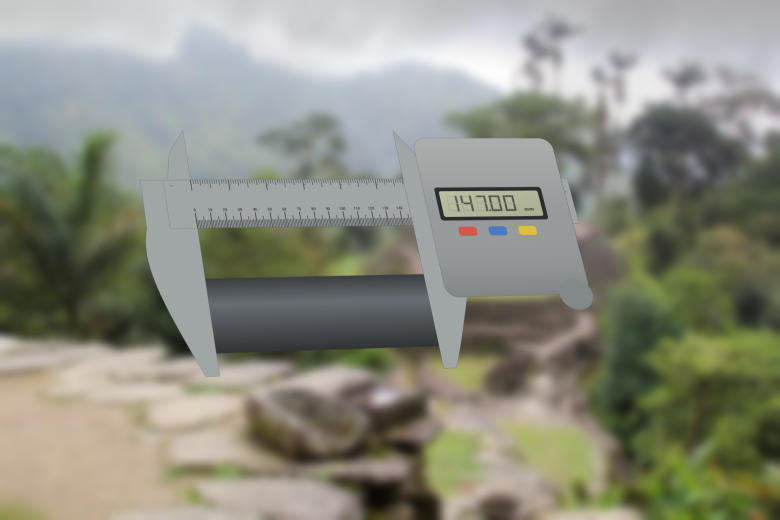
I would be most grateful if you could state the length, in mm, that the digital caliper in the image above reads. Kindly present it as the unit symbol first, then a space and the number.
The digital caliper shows mm 147.00
